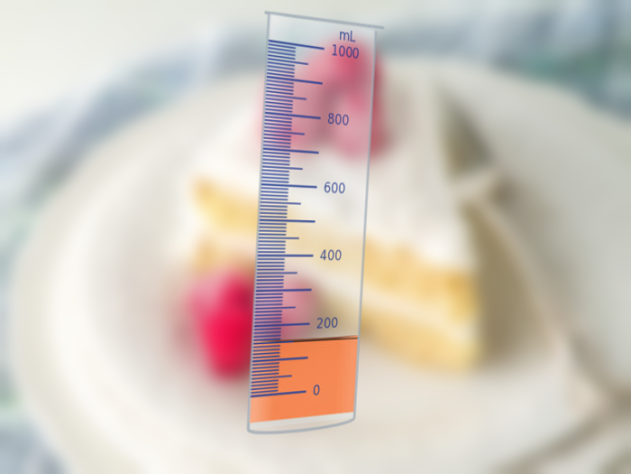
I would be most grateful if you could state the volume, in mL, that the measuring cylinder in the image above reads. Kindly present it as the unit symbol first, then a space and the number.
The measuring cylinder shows mL 150
